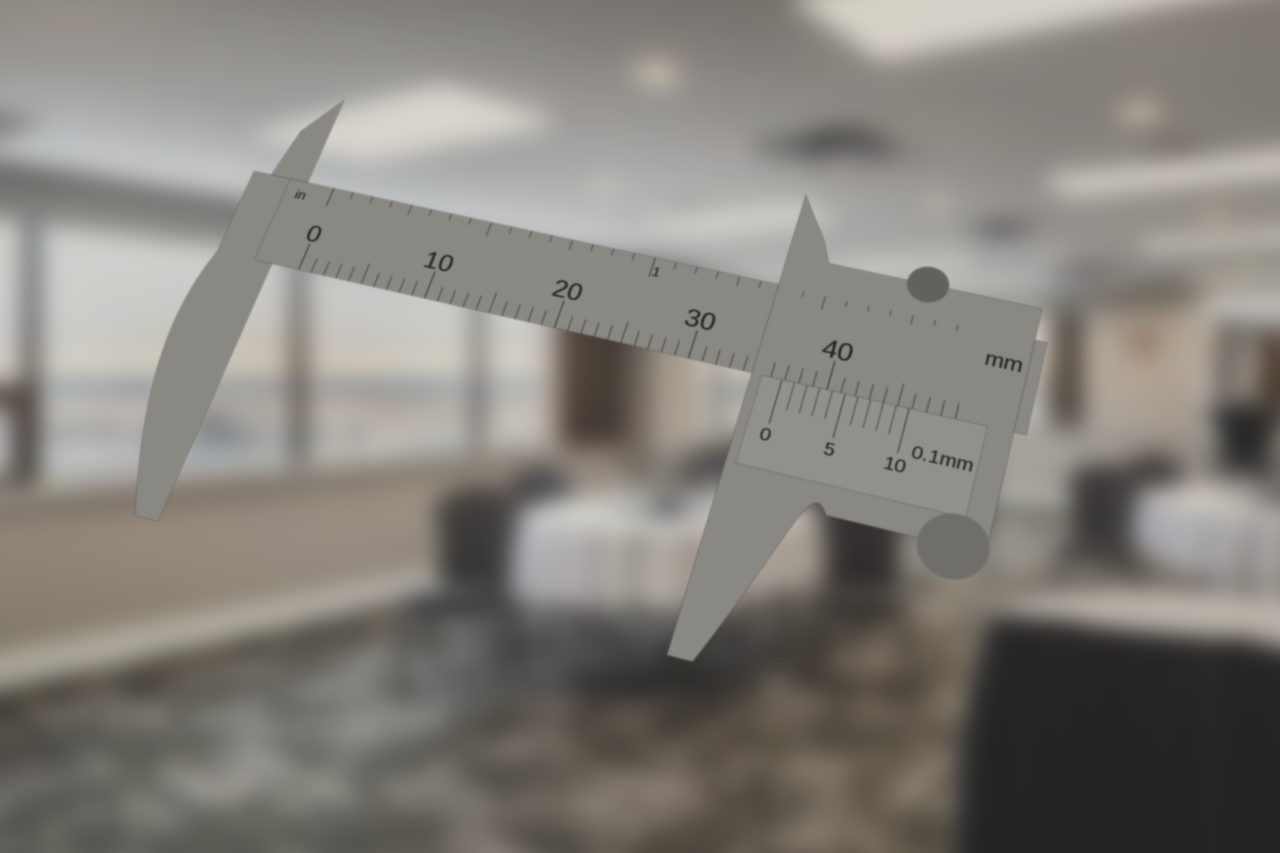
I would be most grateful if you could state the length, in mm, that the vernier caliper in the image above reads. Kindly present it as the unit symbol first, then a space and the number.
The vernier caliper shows mm 36.8
